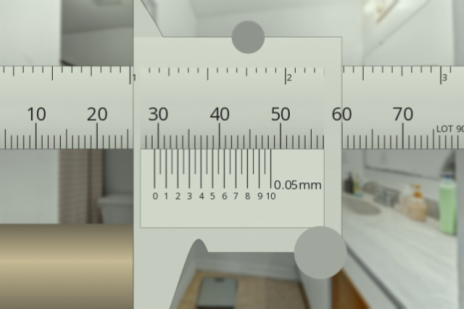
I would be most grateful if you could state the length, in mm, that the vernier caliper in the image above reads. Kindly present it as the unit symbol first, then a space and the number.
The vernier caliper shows mm 29.4
